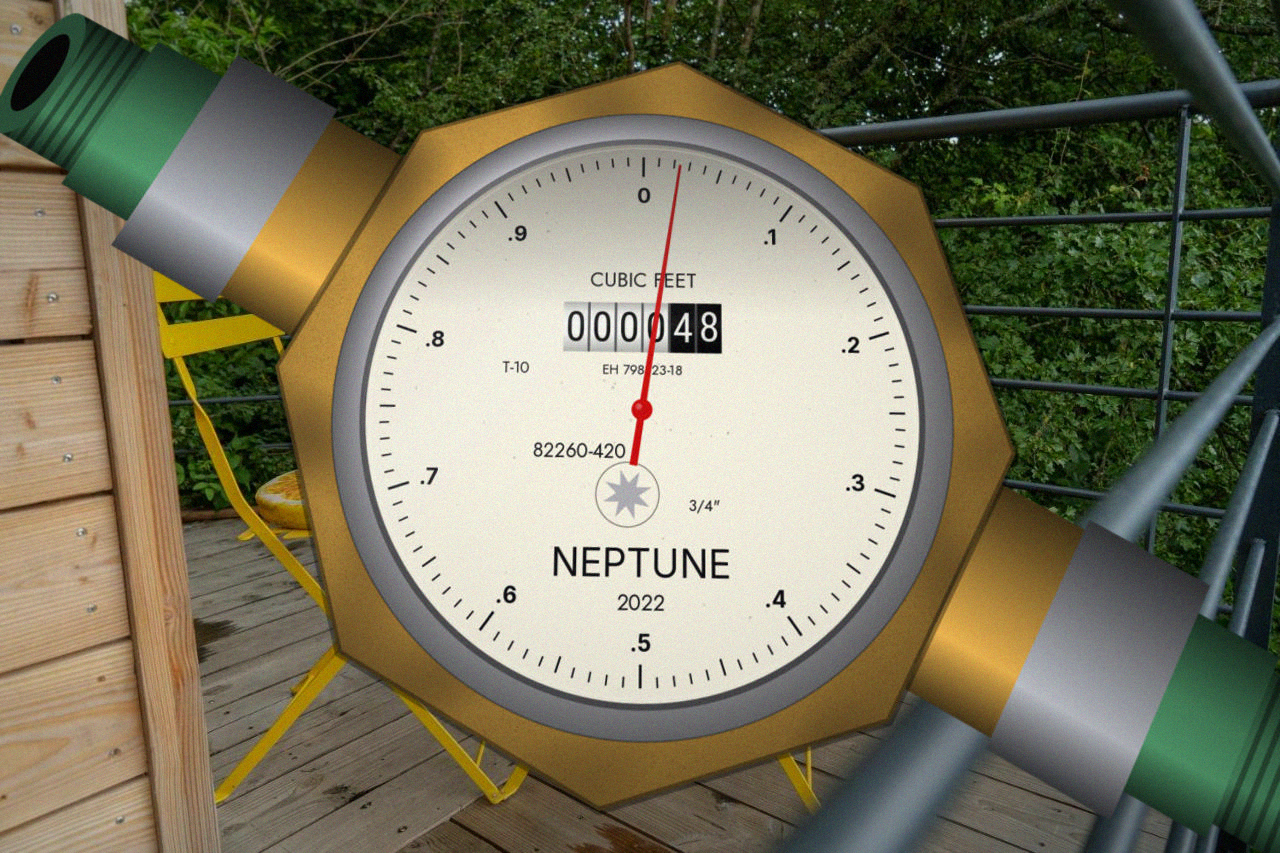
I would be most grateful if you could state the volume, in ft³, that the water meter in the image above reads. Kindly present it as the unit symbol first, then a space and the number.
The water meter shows ft³ 48.02
